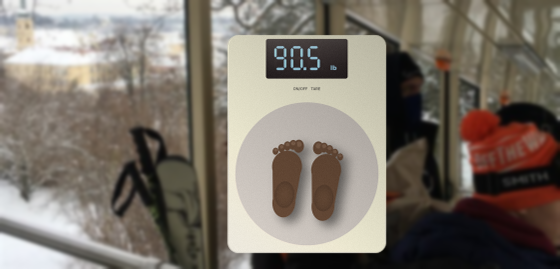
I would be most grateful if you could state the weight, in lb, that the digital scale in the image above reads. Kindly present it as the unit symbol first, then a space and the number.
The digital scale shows lb 90.5
